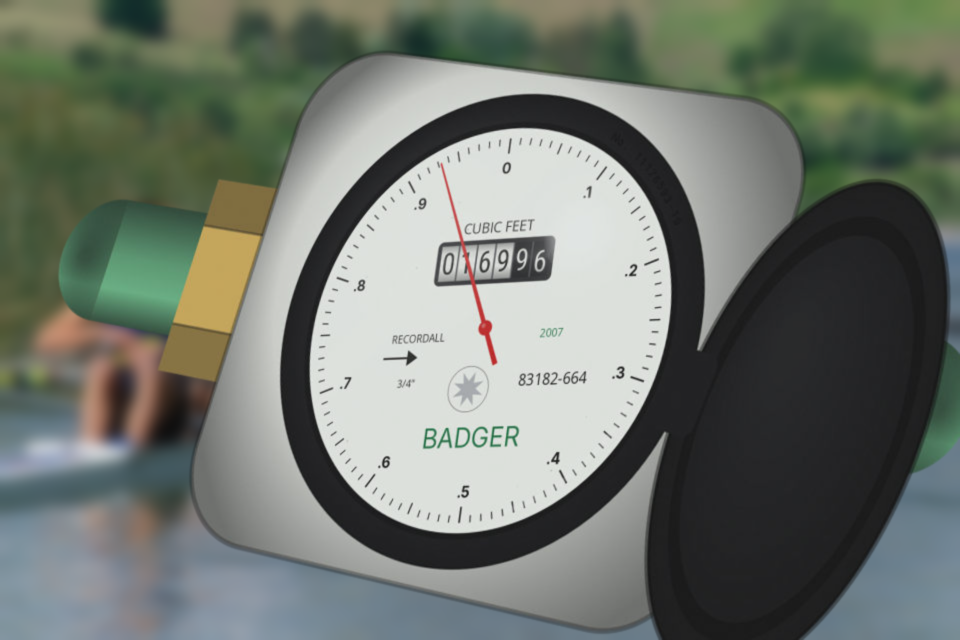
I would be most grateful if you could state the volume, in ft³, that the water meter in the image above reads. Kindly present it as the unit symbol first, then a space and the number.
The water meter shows ft³ 16995.93
